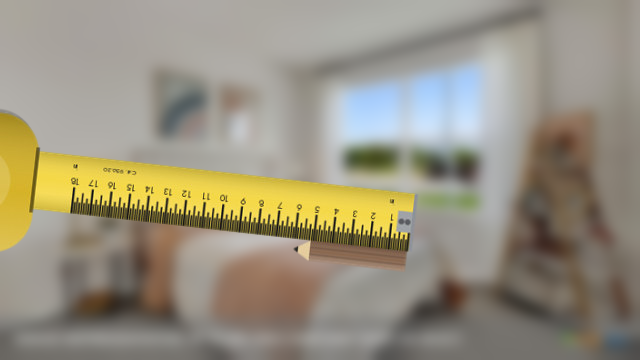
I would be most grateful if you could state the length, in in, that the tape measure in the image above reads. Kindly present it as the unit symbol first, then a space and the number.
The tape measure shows in 6
